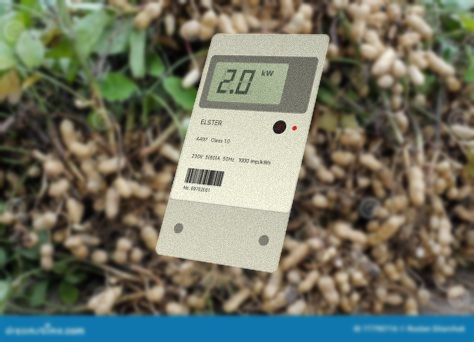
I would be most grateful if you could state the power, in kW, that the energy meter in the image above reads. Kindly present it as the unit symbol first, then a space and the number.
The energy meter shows kW 2.0
